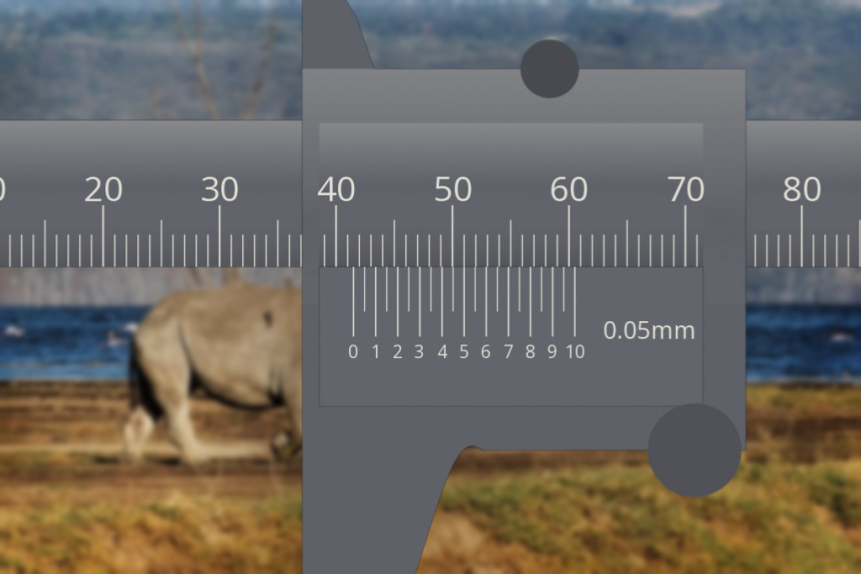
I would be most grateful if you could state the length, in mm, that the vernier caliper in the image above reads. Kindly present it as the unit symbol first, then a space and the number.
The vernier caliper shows mm 41.5
